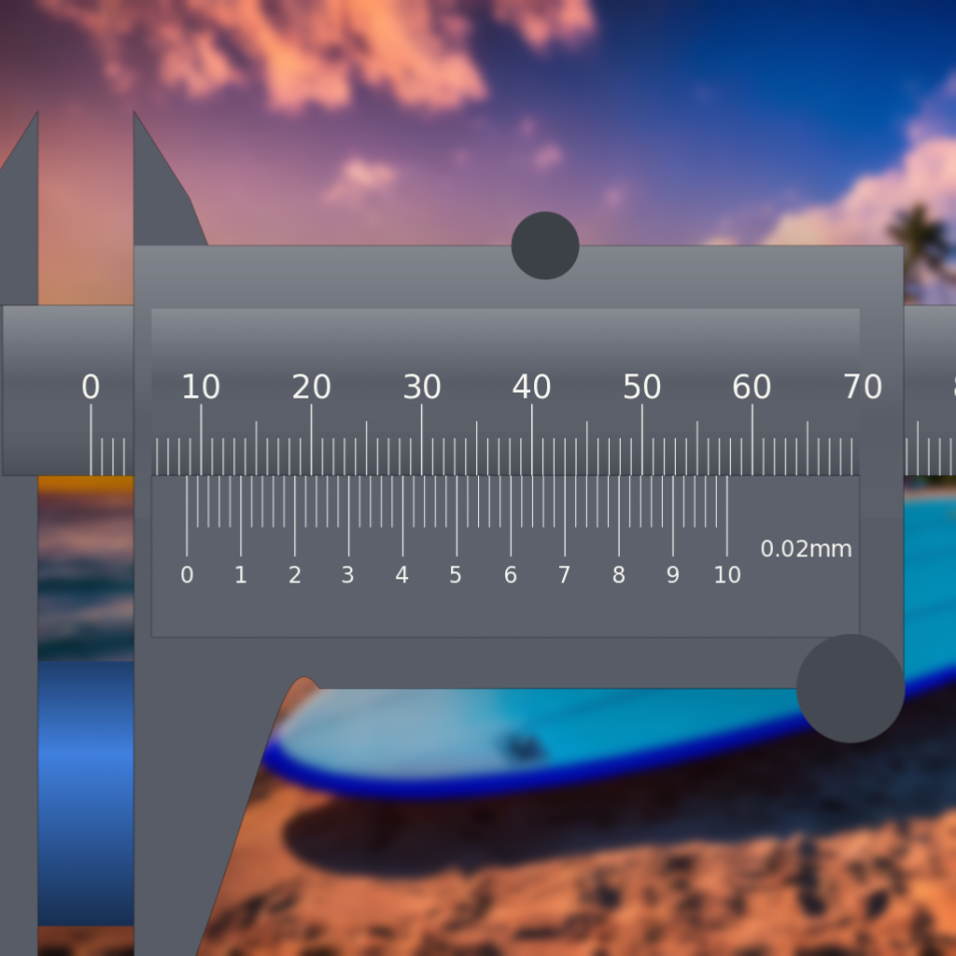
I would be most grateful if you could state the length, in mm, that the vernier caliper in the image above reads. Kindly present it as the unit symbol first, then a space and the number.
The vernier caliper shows mm 8.7
